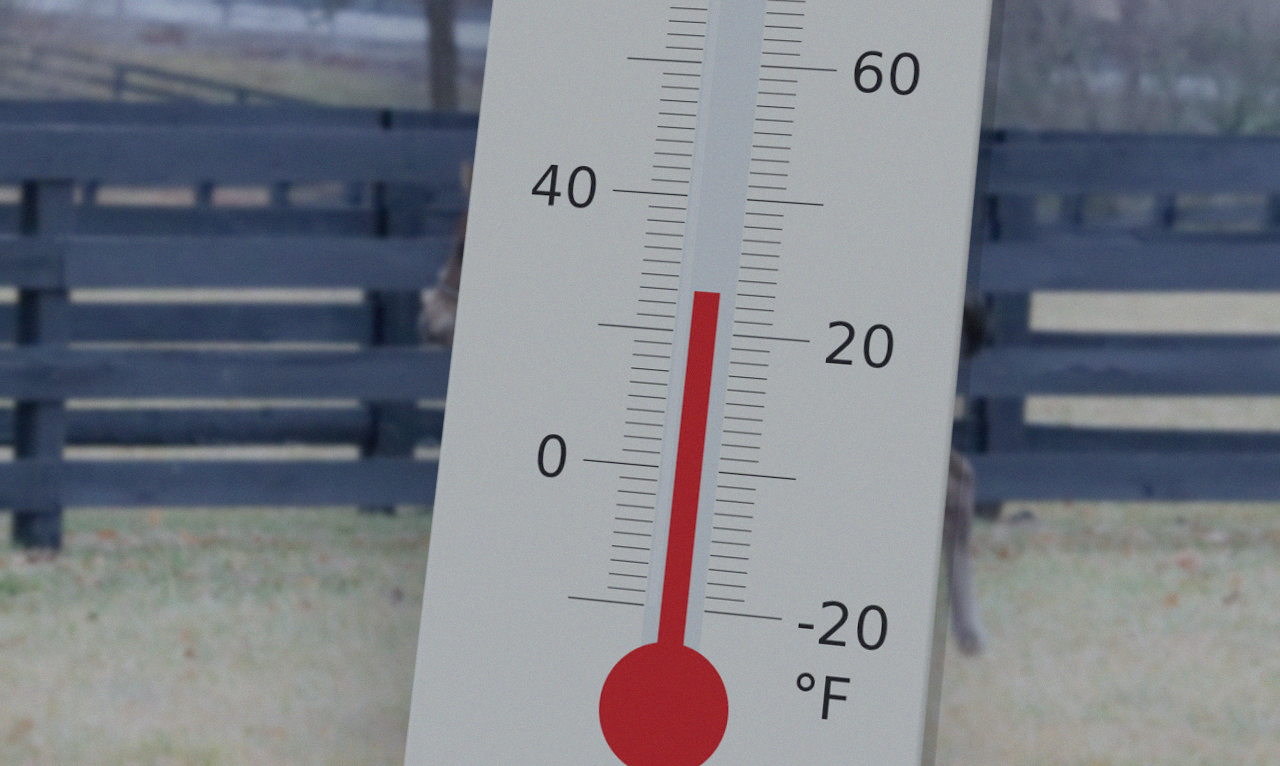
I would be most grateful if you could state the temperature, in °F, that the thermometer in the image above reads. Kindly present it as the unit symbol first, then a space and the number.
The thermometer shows °F 26
